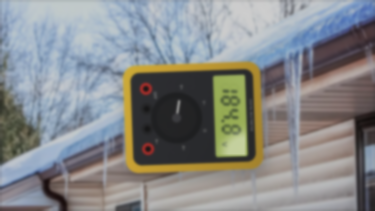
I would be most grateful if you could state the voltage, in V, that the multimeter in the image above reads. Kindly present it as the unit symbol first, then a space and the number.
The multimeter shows V 184.8
